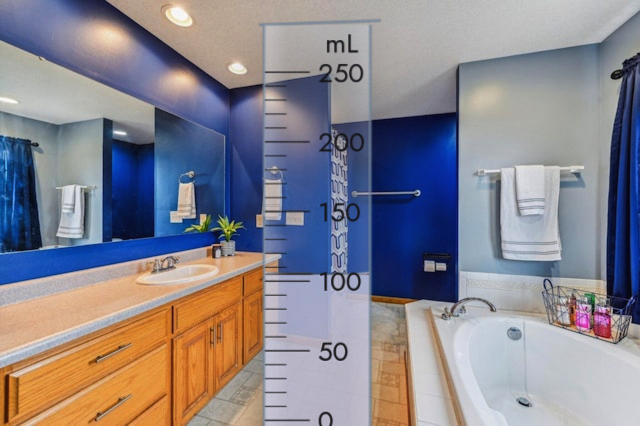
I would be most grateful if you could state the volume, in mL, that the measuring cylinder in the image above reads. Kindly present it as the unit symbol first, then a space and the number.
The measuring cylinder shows mL 105
